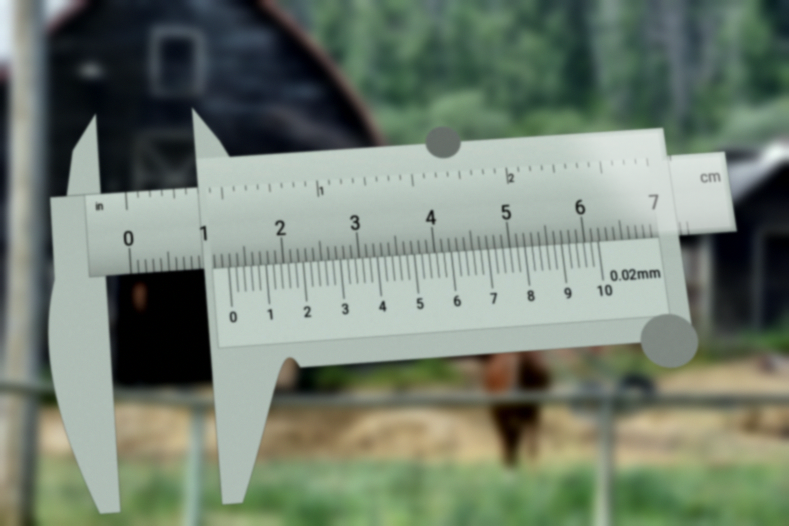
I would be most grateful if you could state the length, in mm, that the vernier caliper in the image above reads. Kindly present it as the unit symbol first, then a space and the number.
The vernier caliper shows mm 12.8
